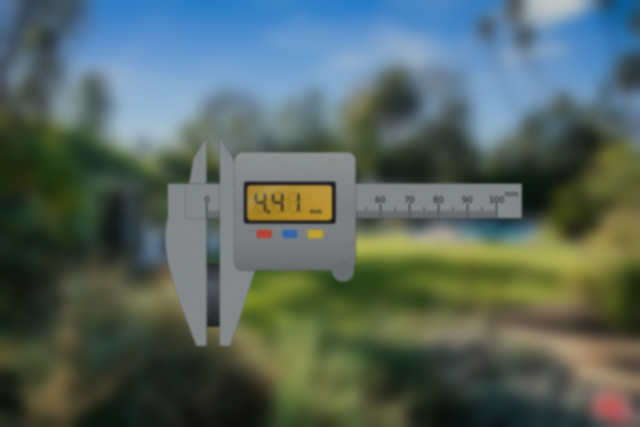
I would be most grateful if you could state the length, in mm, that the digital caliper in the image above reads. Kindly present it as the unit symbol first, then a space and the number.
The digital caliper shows mm 4.41
